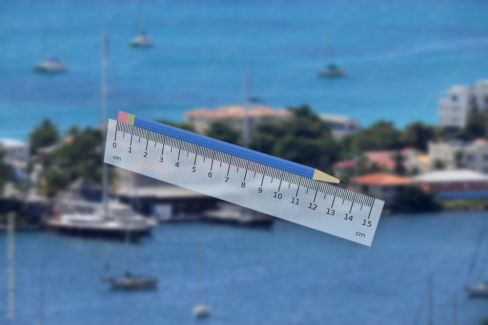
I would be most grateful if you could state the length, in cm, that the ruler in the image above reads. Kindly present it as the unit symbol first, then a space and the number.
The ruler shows cm 13.5
